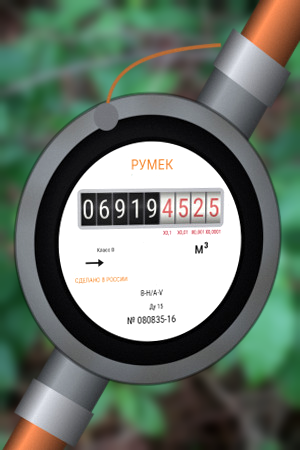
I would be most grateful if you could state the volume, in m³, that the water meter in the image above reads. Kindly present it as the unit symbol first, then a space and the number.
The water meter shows m³ 6919.4525
